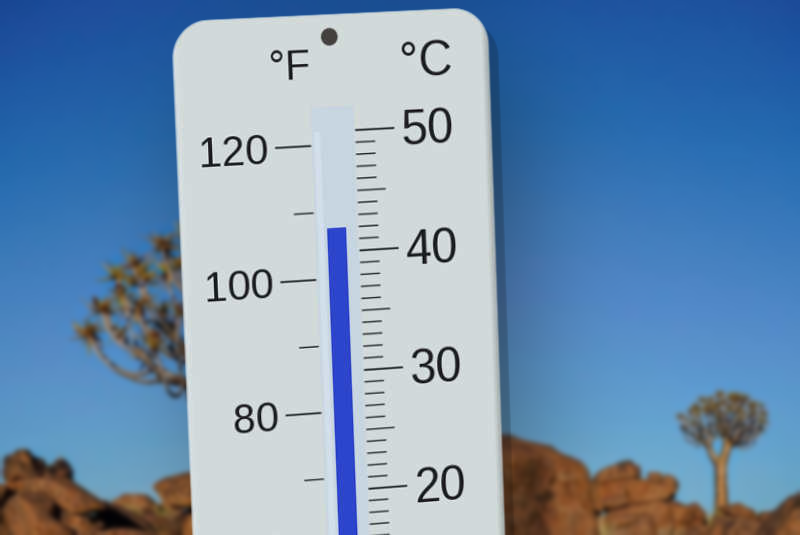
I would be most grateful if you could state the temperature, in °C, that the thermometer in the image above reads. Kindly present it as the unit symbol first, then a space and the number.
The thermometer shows °C 42
